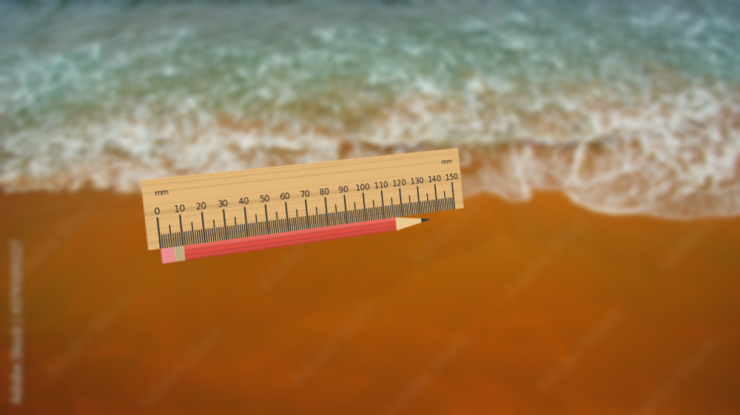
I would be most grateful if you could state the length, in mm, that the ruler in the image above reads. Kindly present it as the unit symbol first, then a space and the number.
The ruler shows mm 135
